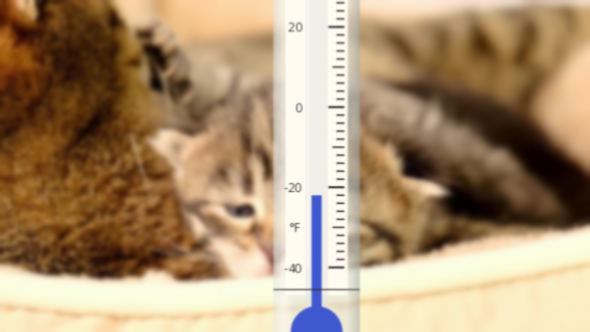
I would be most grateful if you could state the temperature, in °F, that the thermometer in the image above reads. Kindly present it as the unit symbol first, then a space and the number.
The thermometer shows °F -22
